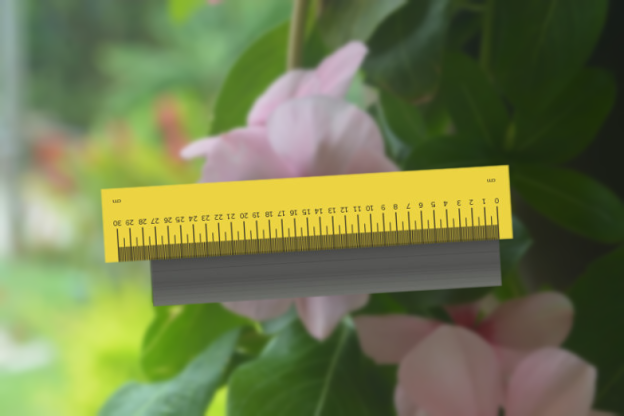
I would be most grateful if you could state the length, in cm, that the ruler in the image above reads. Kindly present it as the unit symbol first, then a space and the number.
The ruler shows cm 27.5
